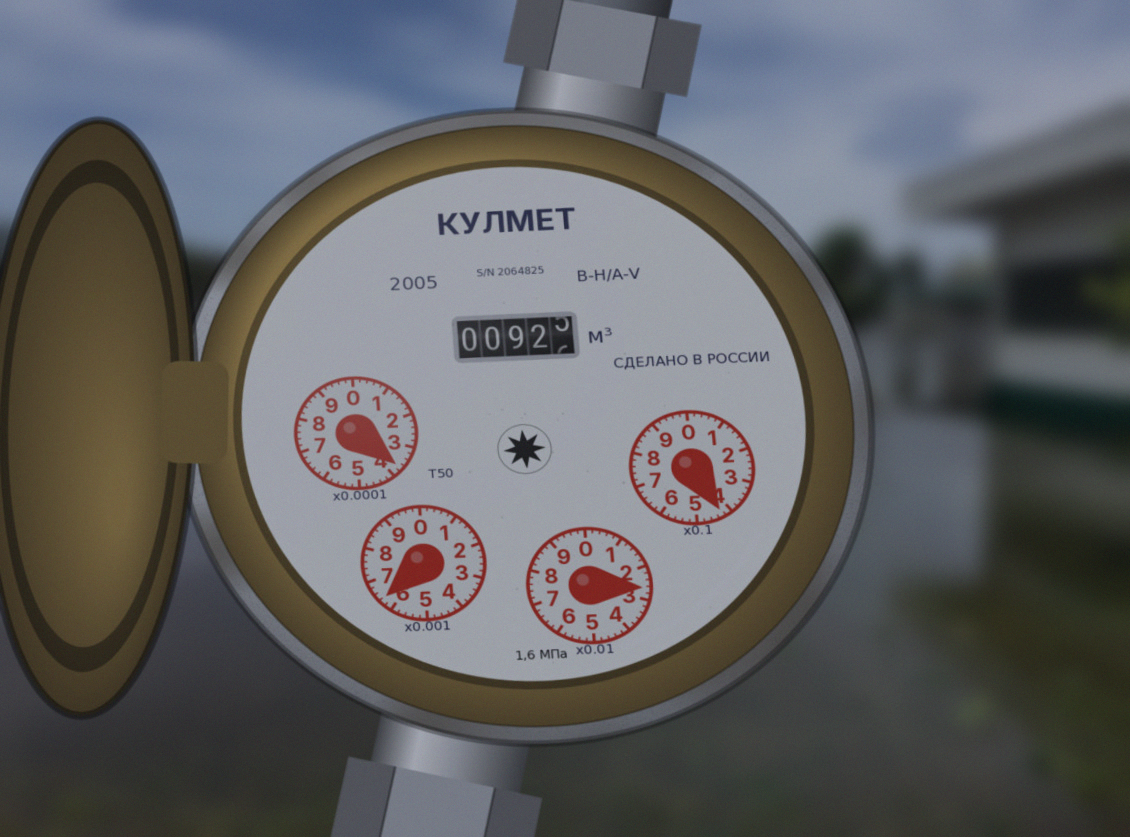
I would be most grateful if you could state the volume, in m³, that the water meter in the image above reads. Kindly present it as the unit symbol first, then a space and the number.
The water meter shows m³ 925.4263
